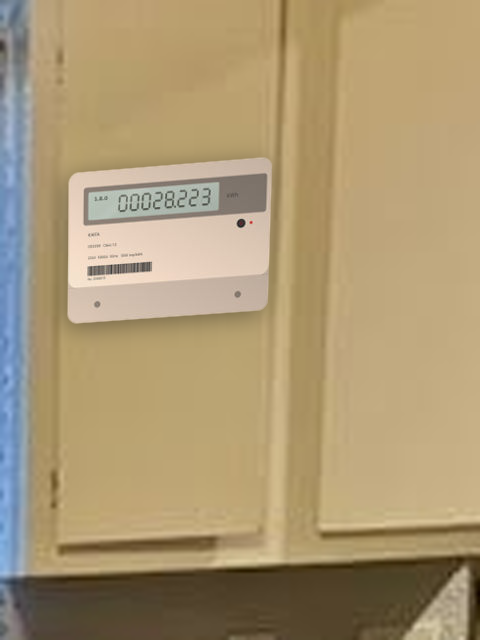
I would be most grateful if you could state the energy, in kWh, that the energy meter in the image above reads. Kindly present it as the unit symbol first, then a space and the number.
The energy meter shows kWh 28.223
